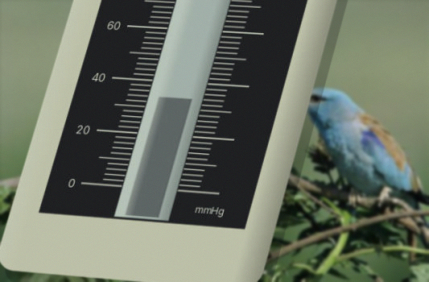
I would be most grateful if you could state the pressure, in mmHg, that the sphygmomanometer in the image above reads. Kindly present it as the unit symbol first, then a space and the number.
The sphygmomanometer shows mmHg 34
